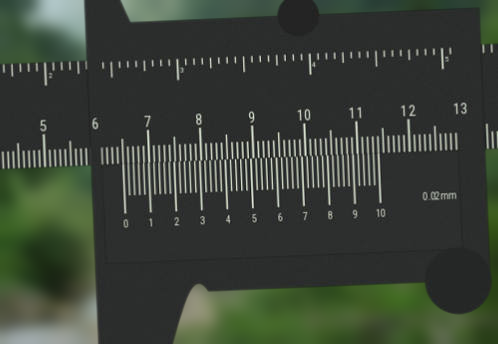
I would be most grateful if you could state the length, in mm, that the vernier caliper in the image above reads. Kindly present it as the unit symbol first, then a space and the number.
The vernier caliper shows mm 65.0
